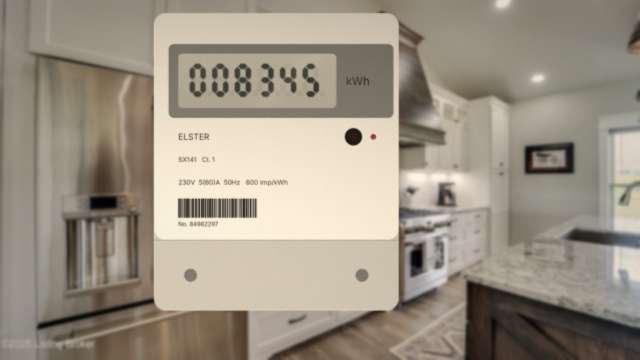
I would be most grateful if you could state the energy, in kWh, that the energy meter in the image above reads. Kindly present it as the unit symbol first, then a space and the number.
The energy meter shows kWh 8345
